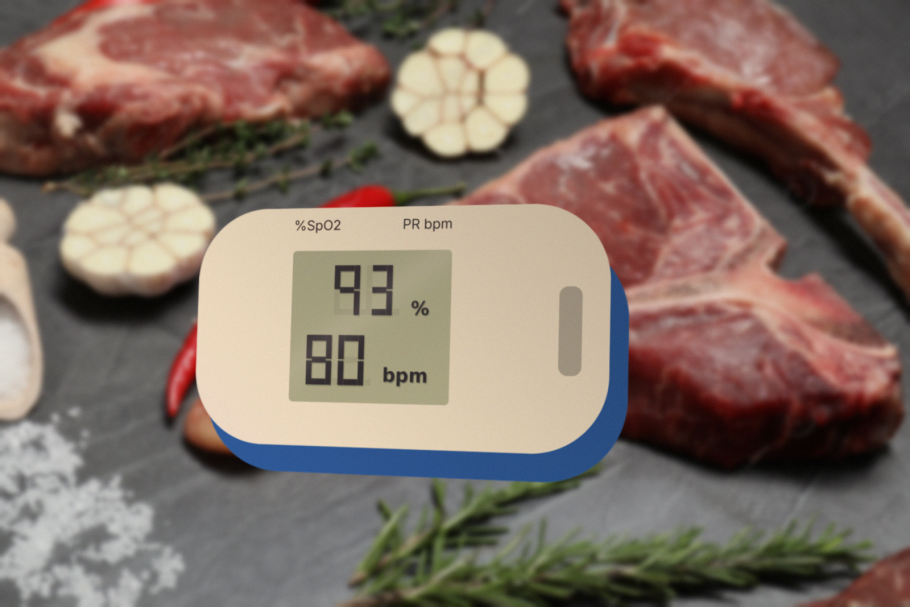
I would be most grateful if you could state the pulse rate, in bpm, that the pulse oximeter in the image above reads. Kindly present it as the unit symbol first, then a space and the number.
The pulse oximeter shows bpm 80
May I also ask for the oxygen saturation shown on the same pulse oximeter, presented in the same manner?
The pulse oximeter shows % 93
